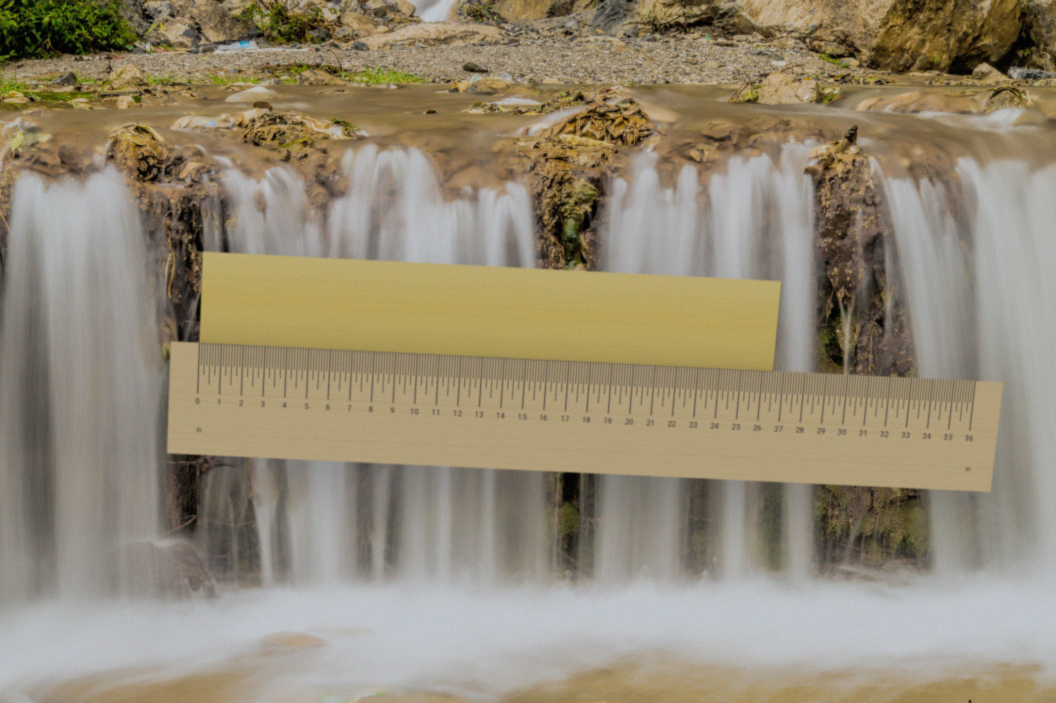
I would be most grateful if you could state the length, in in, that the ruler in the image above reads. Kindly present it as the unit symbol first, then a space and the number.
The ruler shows in 26.5
